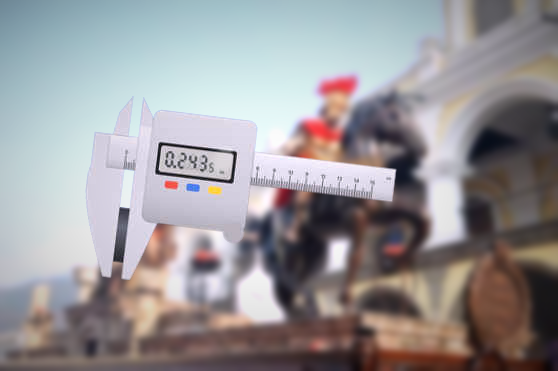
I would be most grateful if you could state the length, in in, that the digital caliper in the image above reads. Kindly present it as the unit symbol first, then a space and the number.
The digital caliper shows in 0.2435
